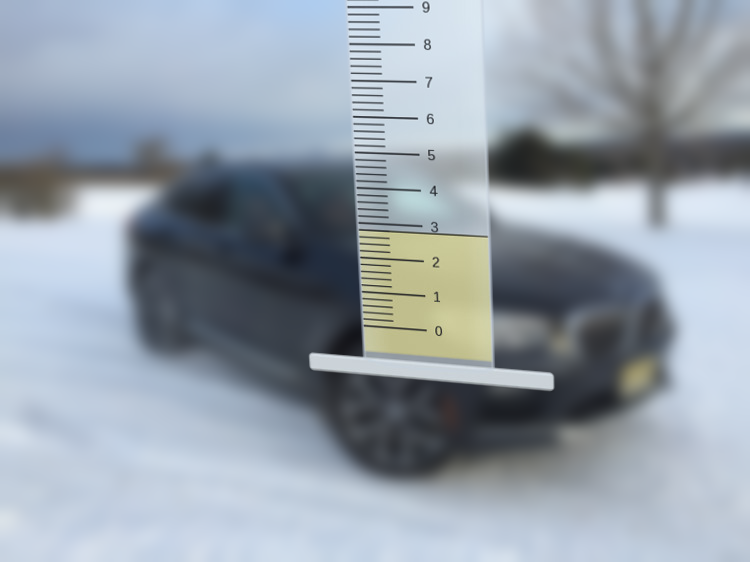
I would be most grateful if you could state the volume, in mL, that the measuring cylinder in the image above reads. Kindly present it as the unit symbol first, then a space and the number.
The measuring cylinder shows mL 2.8
